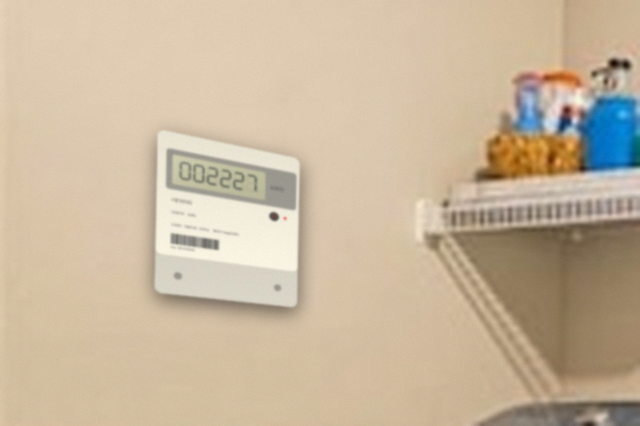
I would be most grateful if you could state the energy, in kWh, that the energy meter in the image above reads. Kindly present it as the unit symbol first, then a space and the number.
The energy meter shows kWh 2227
